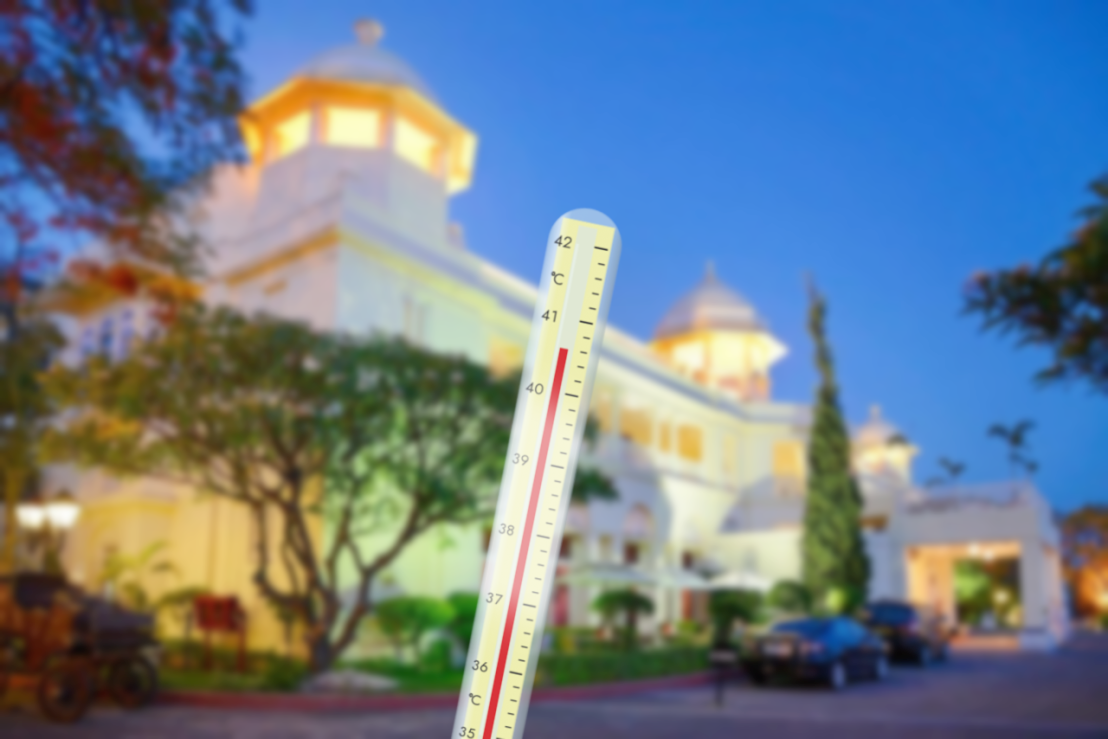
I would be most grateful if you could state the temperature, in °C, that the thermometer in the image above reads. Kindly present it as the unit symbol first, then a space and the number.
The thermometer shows °C 40.6
